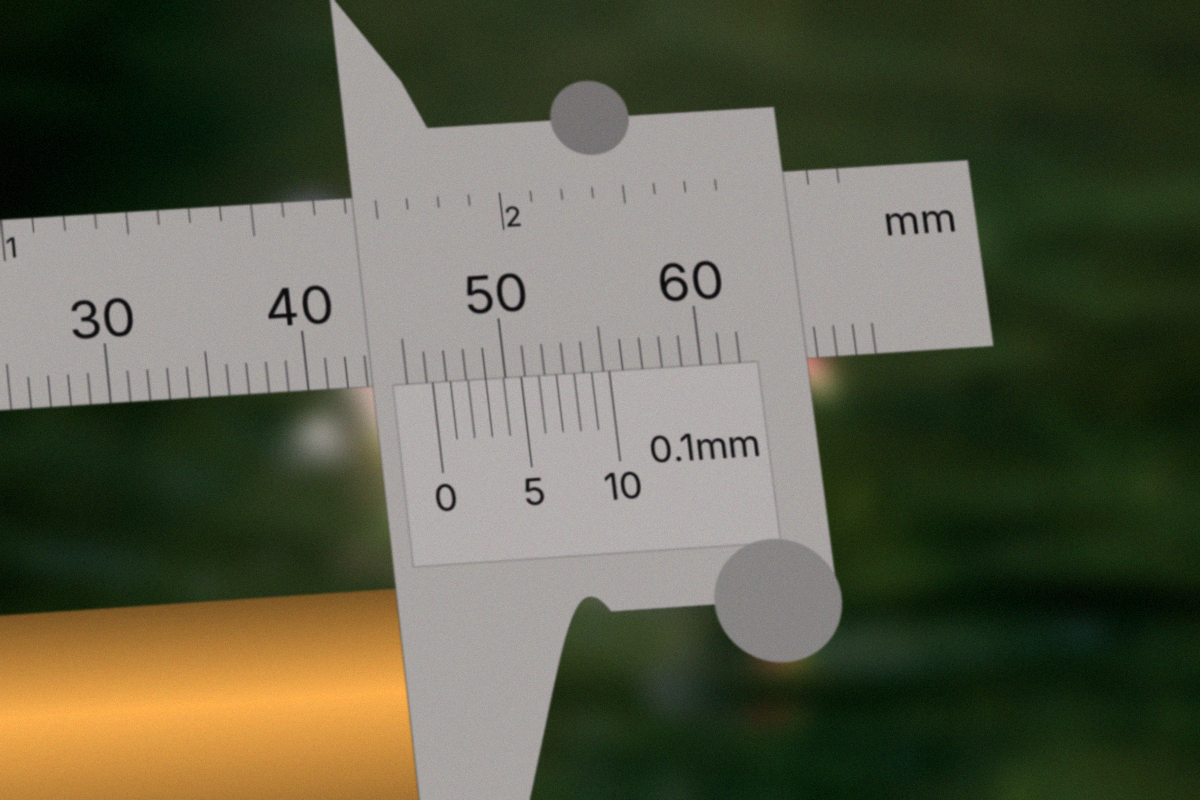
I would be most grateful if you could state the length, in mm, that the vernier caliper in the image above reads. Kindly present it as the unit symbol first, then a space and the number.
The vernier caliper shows mm 46.3
